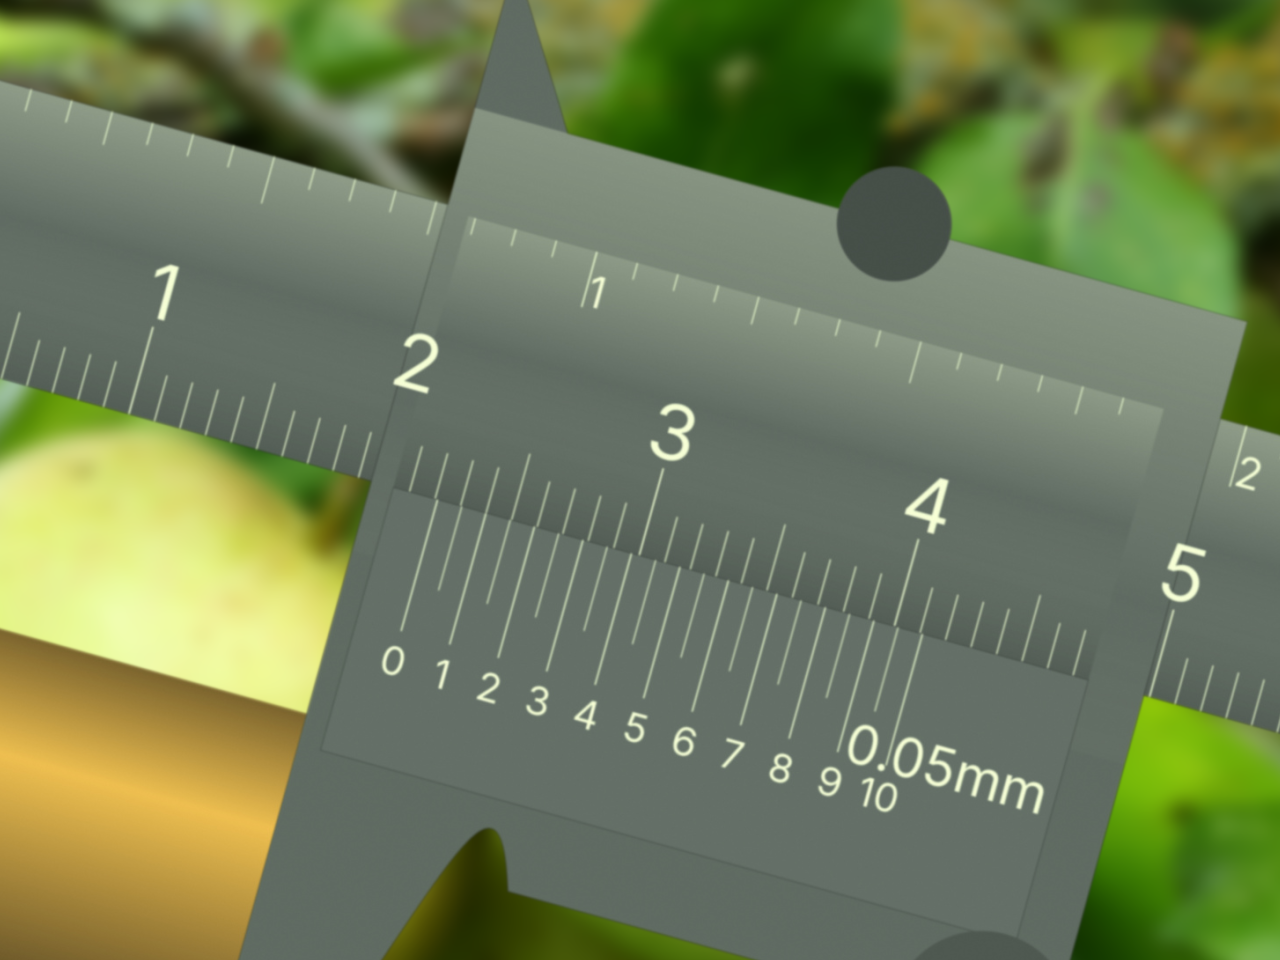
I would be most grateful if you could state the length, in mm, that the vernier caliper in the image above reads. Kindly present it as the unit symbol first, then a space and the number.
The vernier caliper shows mm 22.1
